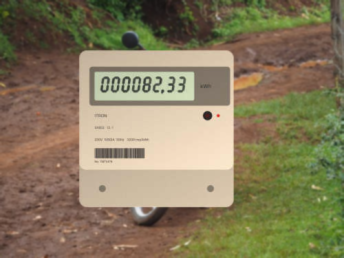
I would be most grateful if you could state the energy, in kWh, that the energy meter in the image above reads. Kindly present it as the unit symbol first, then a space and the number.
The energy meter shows kWh 82.33
